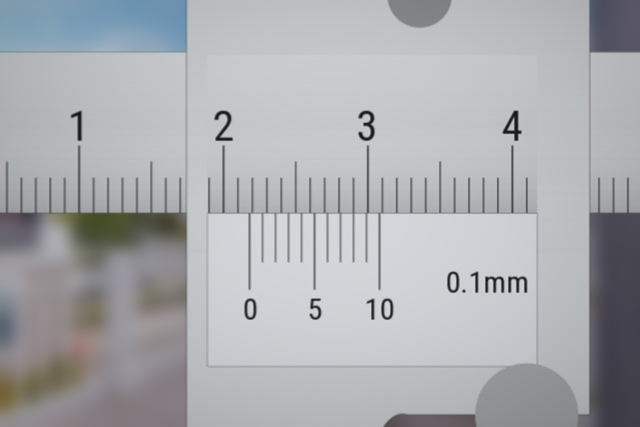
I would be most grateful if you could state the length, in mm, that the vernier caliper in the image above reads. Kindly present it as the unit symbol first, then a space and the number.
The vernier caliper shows mm 21.8
